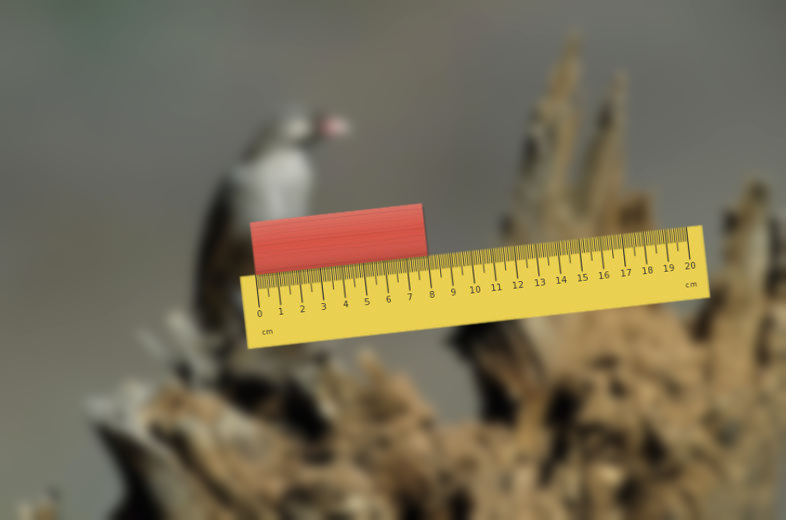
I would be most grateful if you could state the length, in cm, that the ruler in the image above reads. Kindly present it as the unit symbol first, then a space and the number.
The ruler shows cm 8
